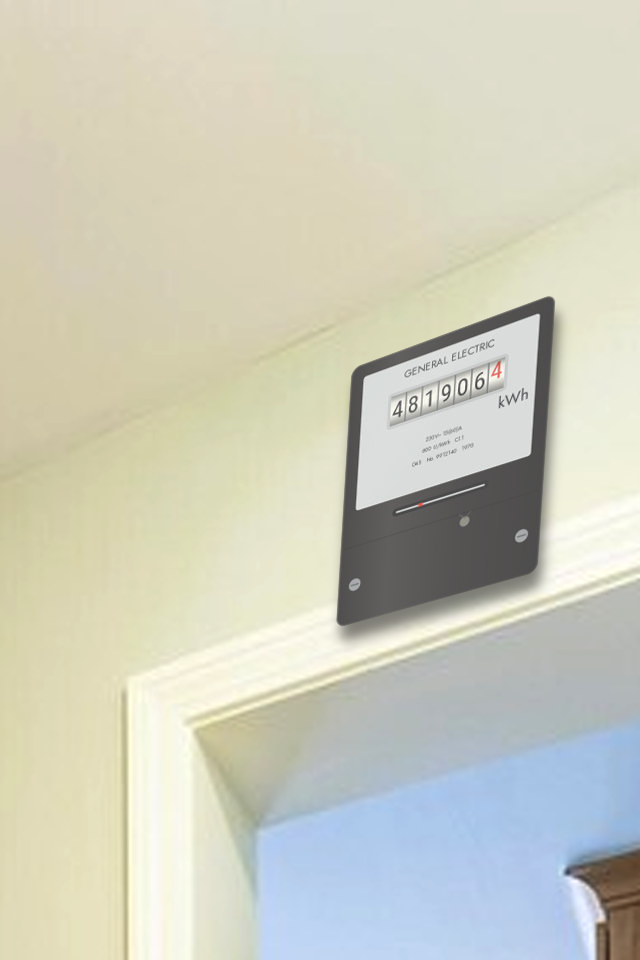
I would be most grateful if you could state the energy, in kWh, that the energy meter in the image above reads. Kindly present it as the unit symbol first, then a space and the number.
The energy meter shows kWh 481906.4
